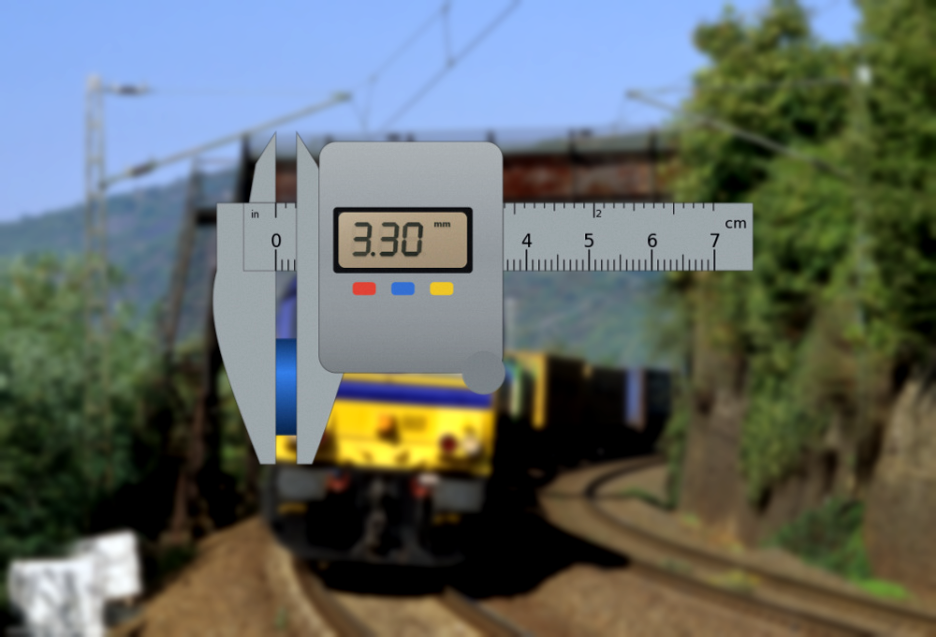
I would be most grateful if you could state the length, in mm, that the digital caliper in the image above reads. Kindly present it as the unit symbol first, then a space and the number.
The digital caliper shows mm 3.30
